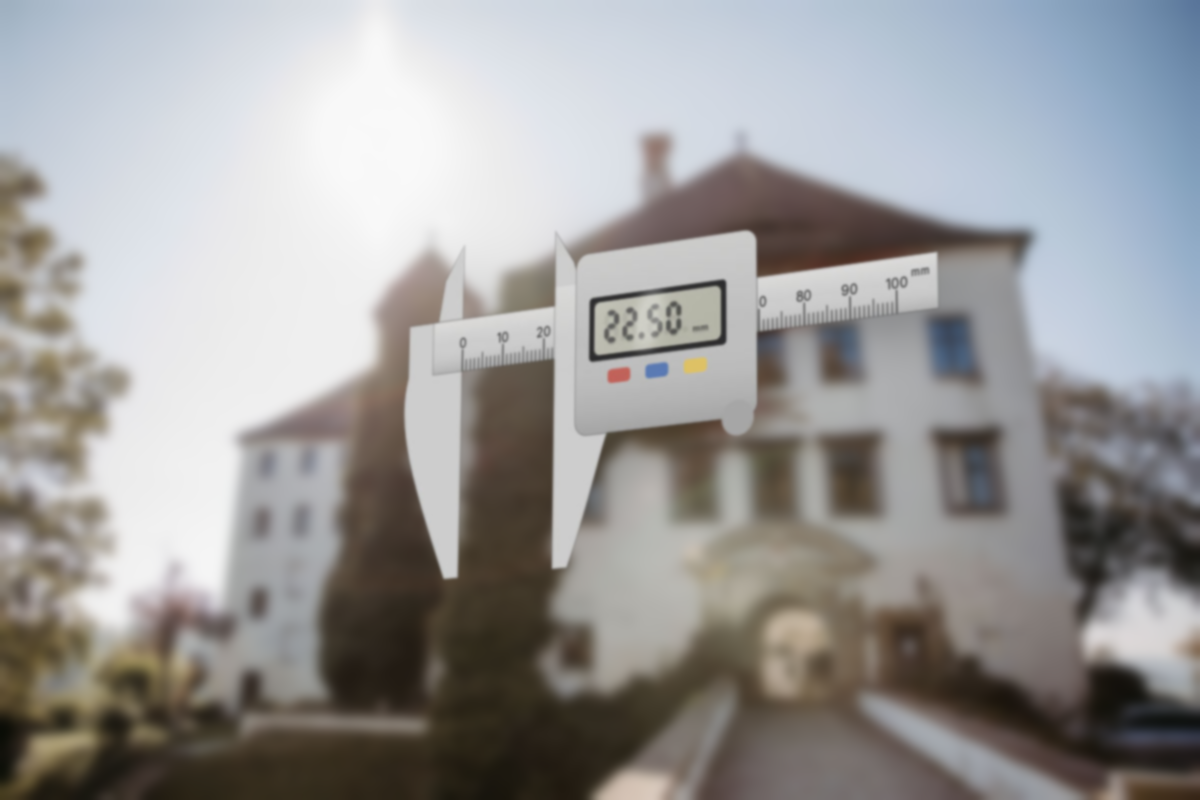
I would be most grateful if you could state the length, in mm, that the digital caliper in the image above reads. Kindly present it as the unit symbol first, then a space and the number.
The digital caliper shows mm 22.50
